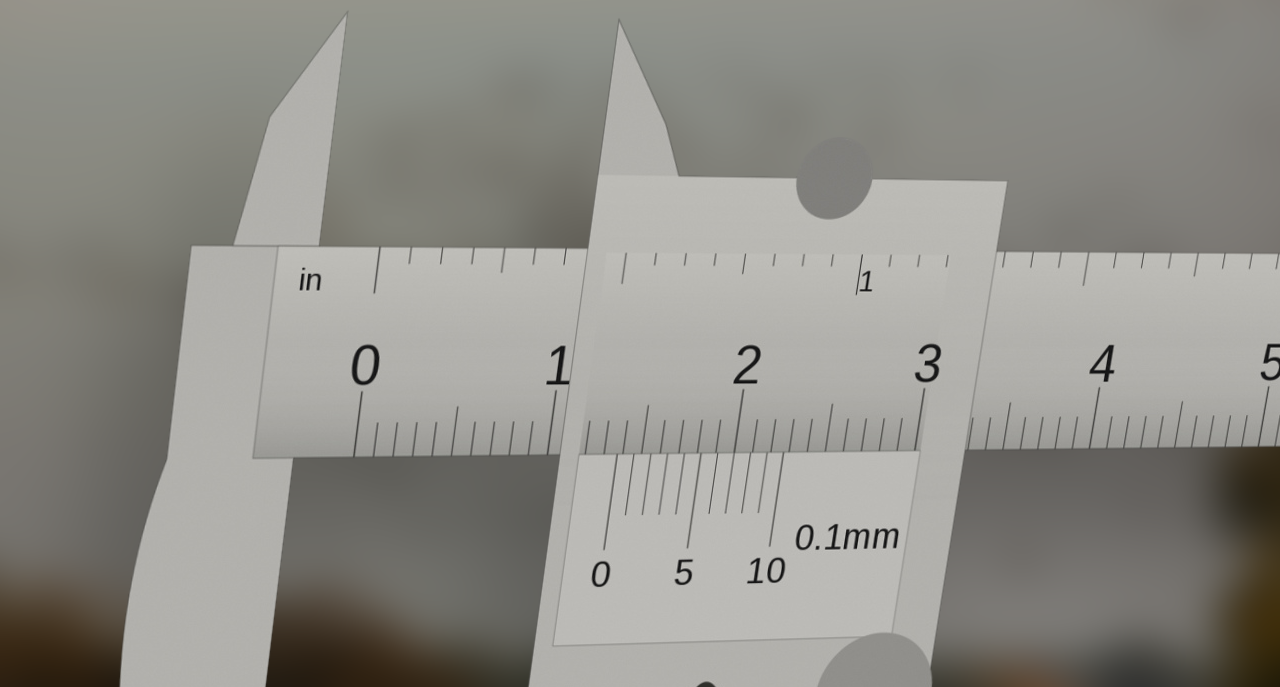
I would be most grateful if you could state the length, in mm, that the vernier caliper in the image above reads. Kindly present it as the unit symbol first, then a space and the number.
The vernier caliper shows mm 13.7
